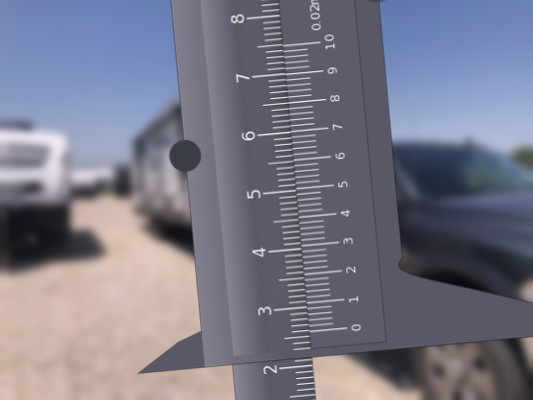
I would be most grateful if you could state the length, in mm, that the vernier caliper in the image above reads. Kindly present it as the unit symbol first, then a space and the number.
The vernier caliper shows mm 25.8
